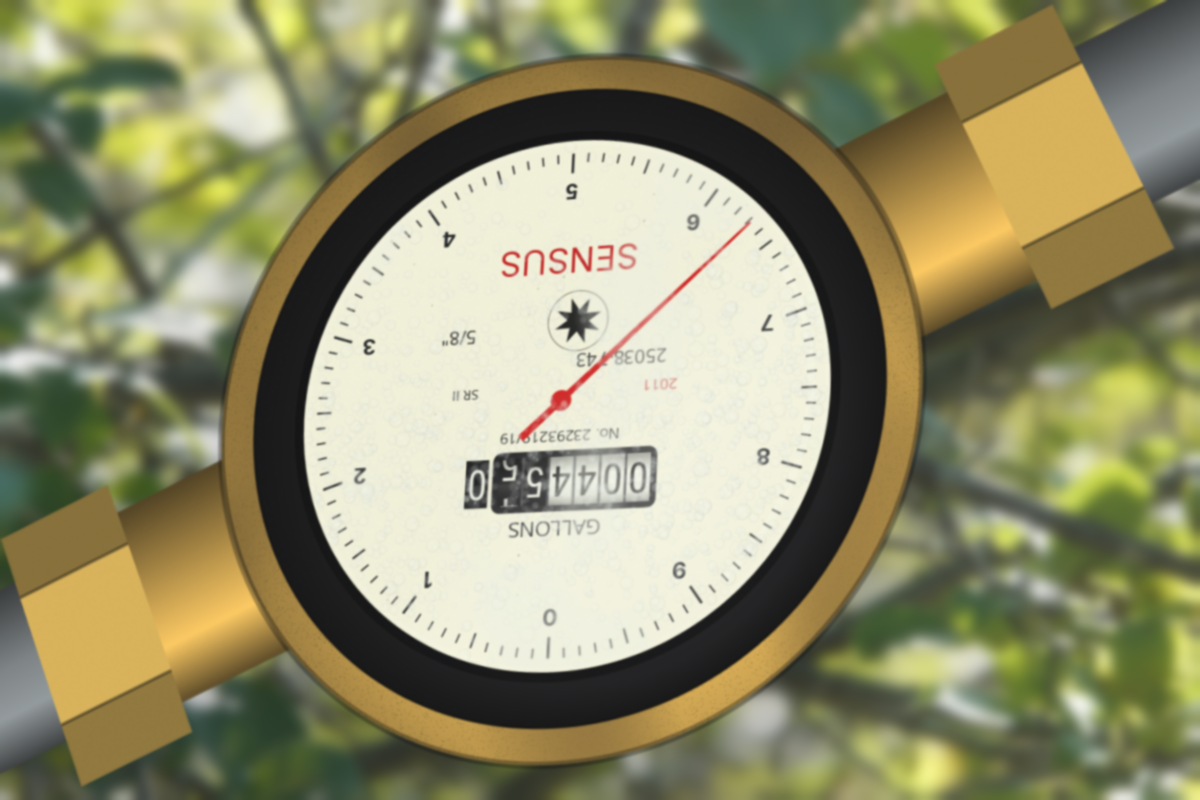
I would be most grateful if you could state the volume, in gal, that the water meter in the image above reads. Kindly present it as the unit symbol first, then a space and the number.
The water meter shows gal 44546.3
